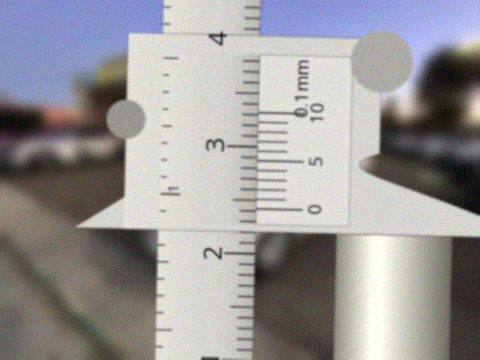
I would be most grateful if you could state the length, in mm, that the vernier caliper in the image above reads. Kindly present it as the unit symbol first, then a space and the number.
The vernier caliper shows mm 24.2
